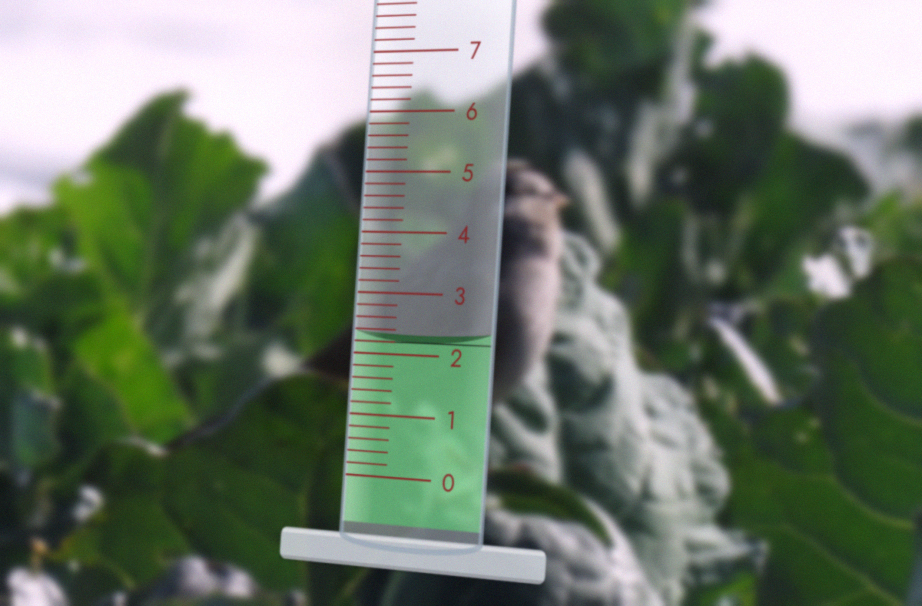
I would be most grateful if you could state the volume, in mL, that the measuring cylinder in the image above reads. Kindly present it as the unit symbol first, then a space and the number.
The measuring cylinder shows mL 2.2
